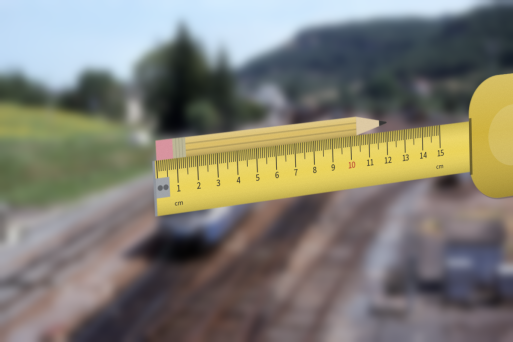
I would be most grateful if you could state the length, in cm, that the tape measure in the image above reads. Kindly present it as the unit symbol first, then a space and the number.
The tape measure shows cm 12
